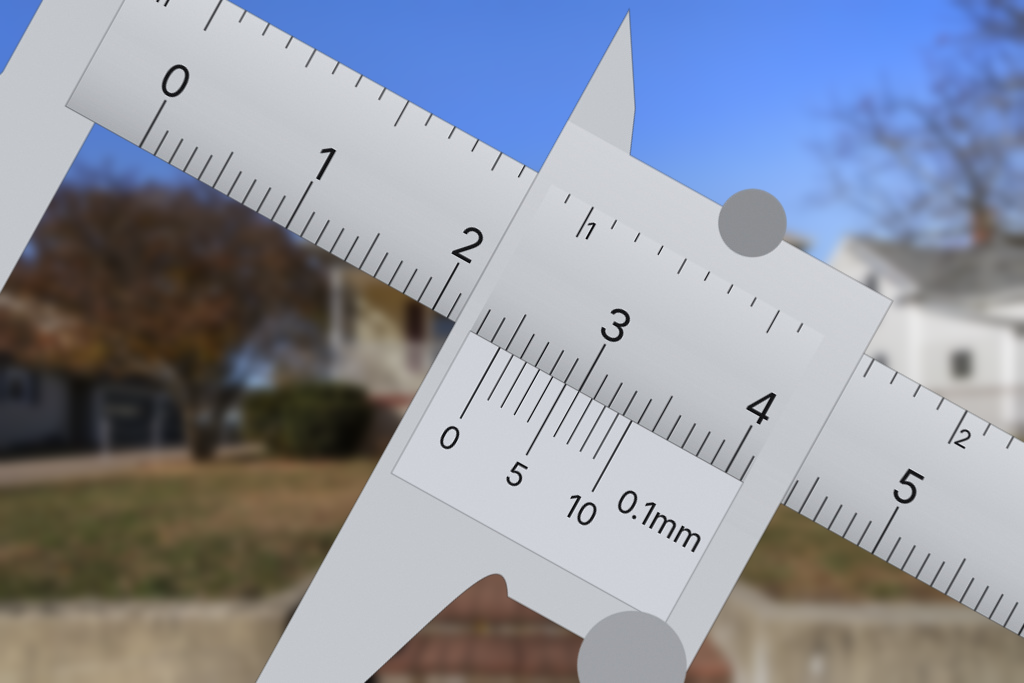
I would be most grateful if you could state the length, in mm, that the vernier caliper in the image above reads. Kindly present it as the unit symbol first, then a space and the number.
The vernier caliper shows mm 24.6
